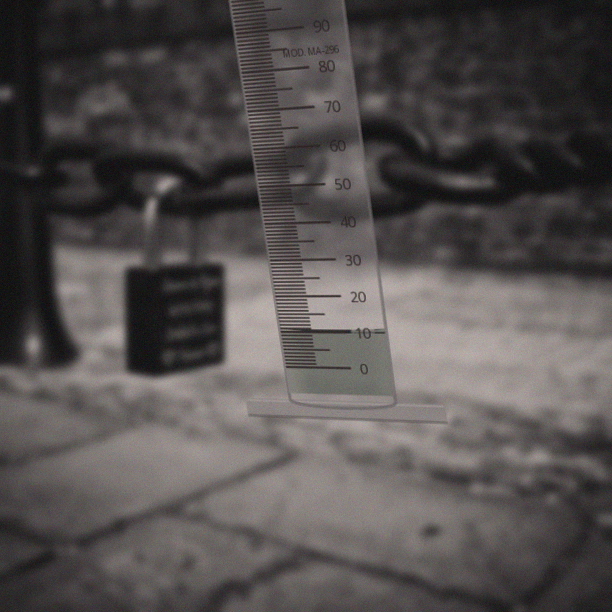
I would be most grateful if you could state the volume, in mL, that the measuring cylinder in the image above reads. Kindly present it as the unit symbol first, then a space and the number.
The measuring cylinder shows mL 10
